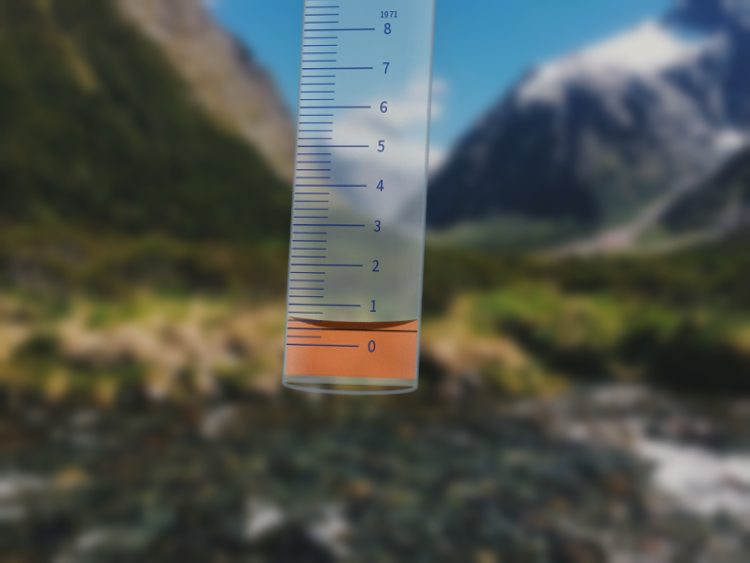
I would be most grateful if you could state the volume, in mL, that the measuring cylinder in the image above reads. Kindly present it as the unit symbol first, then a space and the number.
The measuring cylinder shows mL 0.4
